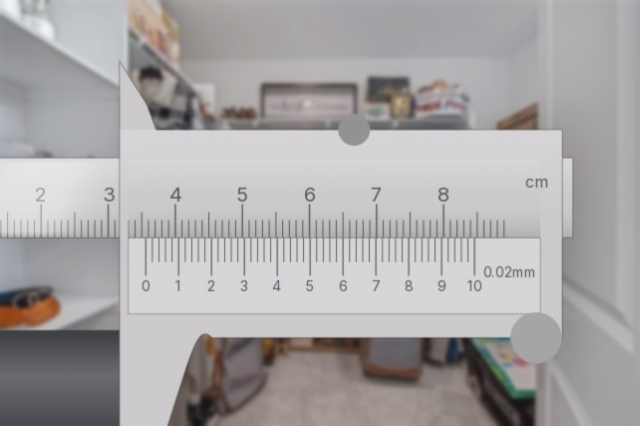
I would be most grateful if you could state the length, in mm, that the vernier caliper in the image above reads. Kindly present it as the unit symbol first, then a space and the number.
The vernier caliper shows mm 35.6
